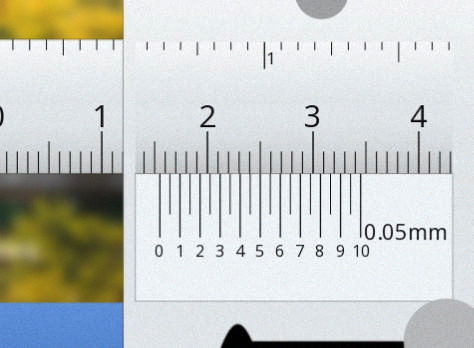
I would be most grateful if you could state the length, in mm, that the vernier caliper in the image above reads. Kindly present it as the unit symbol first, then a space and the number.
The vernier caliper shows mm 15.5
